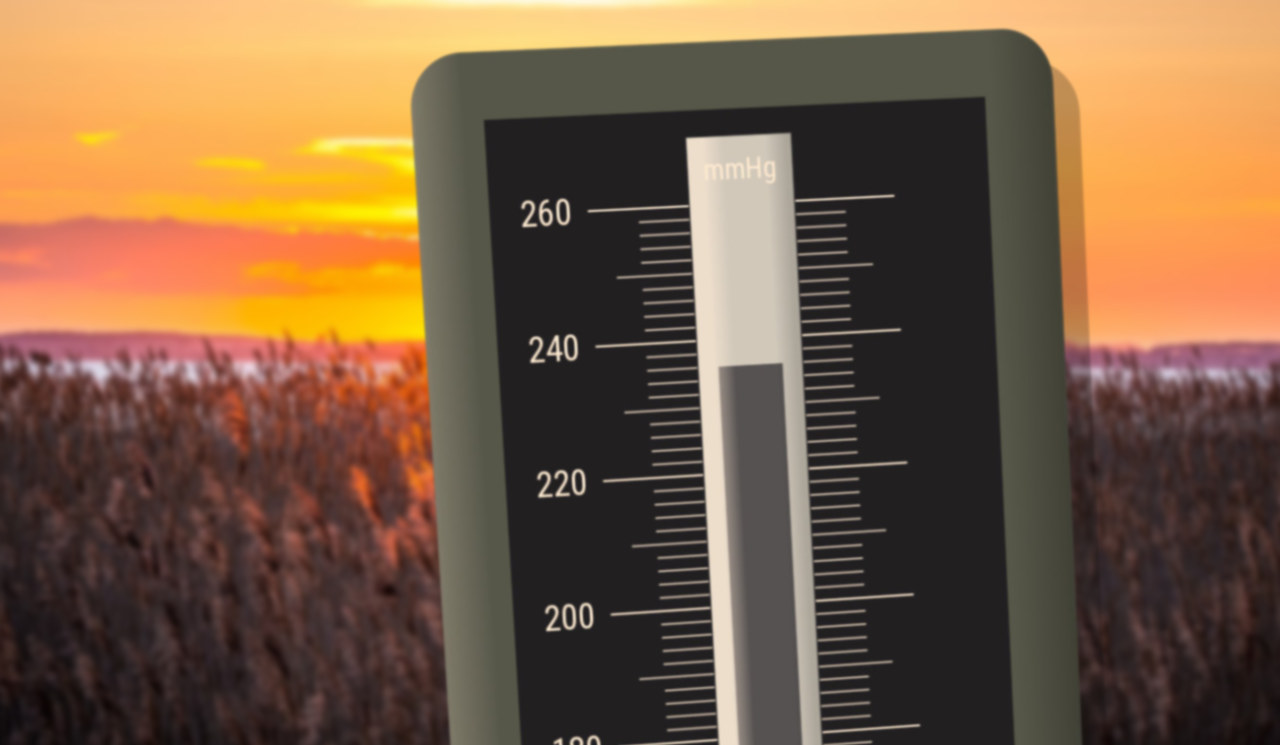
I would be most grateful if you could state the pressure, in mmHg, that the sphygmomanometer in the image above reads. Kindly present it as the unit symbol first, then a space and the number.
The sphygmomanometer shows mmHg 236
